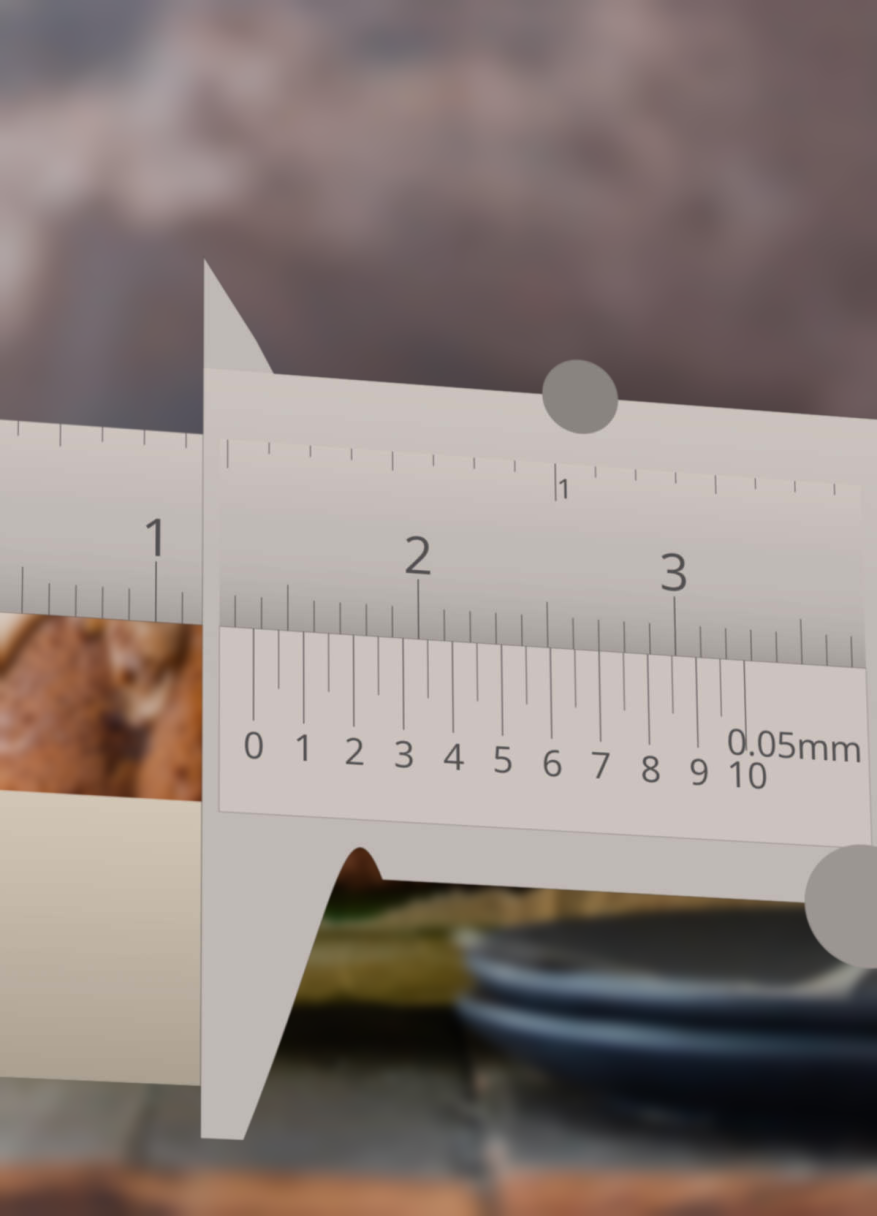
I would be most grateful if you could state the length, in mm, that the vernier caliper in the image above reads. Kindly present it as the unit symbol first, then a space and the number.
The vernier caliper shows mm 13.70
